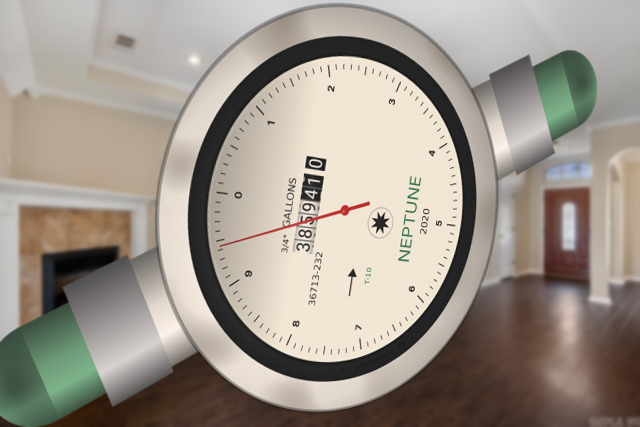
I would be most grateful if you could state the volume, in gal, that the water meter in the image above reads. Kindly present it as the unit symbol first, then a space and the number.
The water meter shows gal 3859409.4
